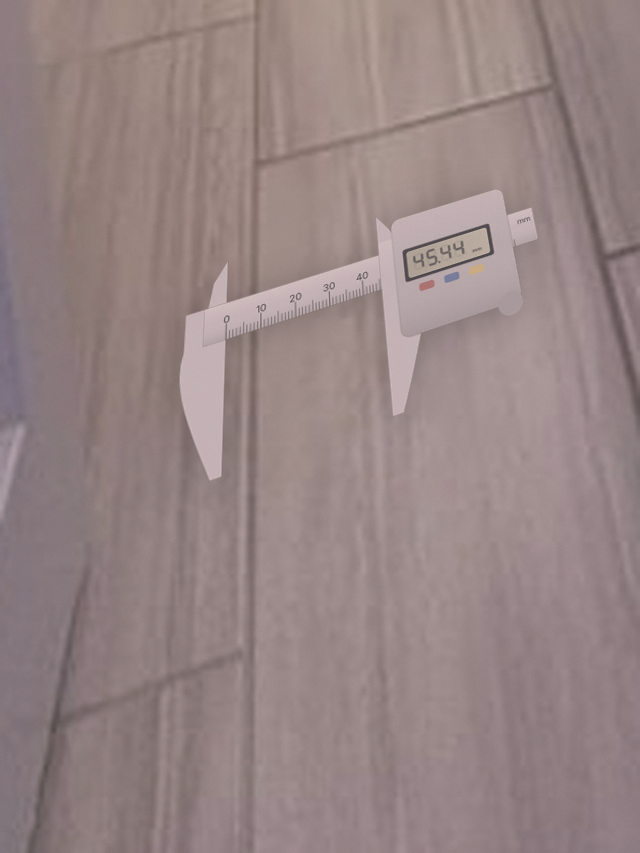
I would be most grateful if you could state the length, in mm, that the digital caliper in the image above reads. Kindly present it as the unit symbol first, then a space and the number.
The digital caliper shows mm 45.44
